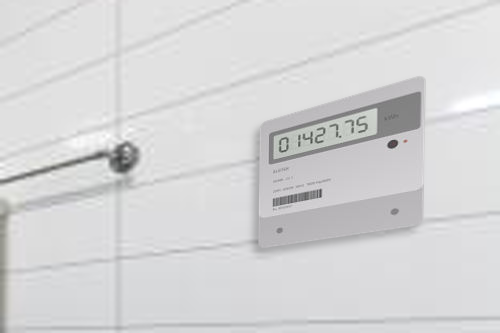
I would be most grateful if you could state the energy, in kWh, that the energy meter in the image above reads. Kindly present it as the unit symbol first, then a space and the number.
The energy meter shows kWh 1427.75
